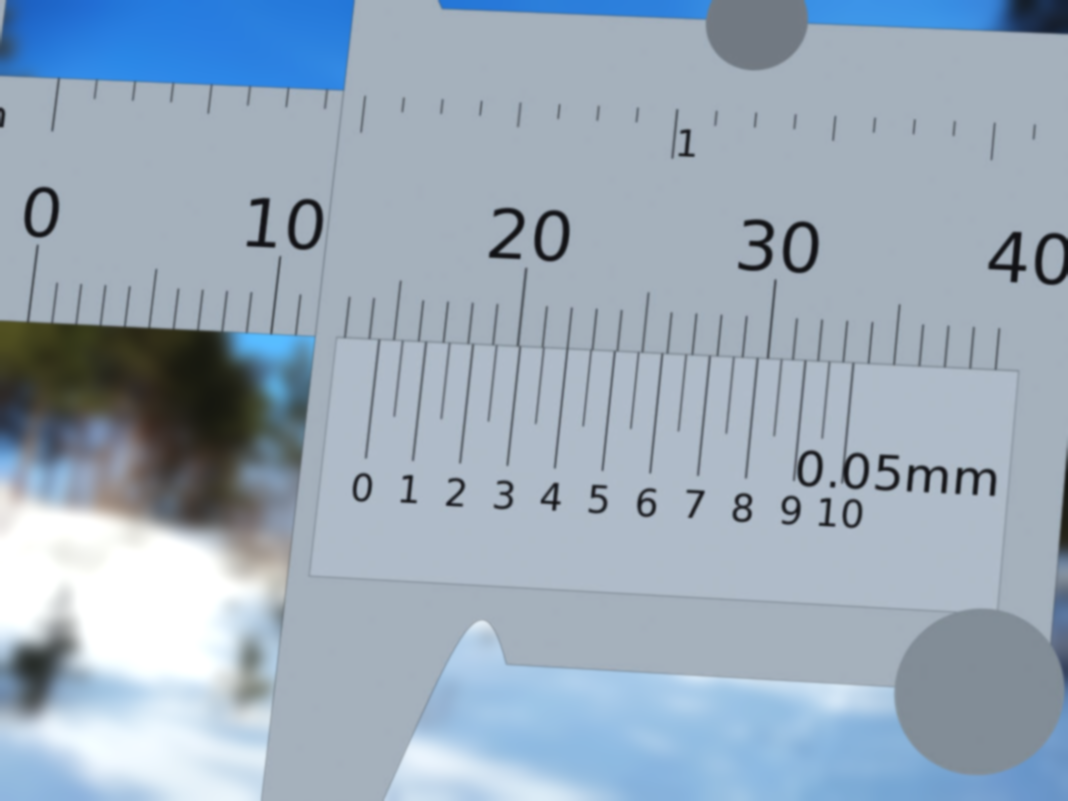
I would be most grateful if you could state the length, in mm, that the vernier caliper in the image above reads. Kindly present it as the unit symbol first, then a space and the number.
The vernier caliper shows mm 14.4
